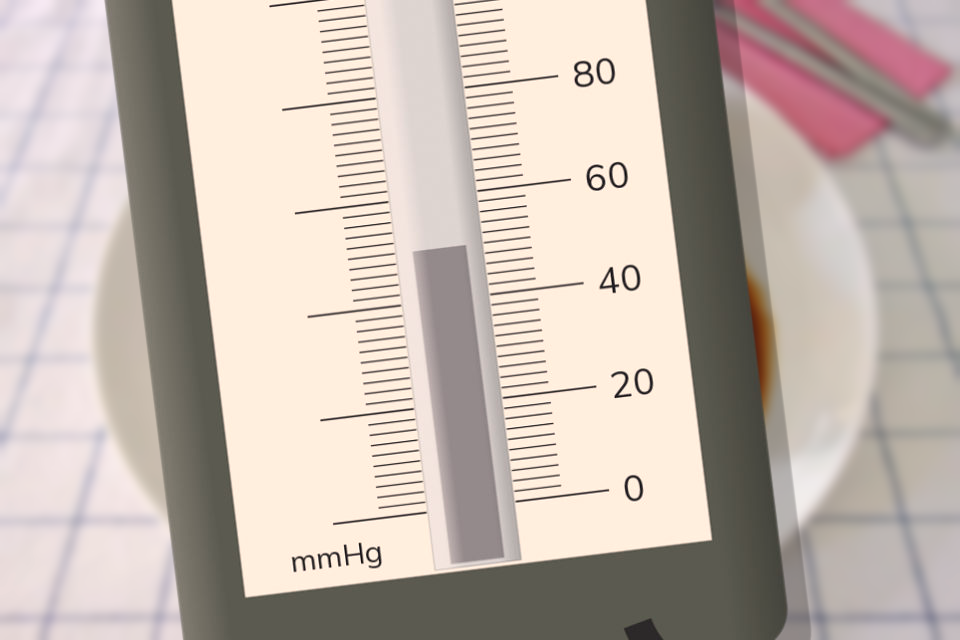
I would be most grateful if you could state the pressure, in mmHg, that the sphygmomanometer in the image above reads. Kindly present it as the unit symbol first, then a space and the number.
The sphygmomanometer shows mmHg 50
